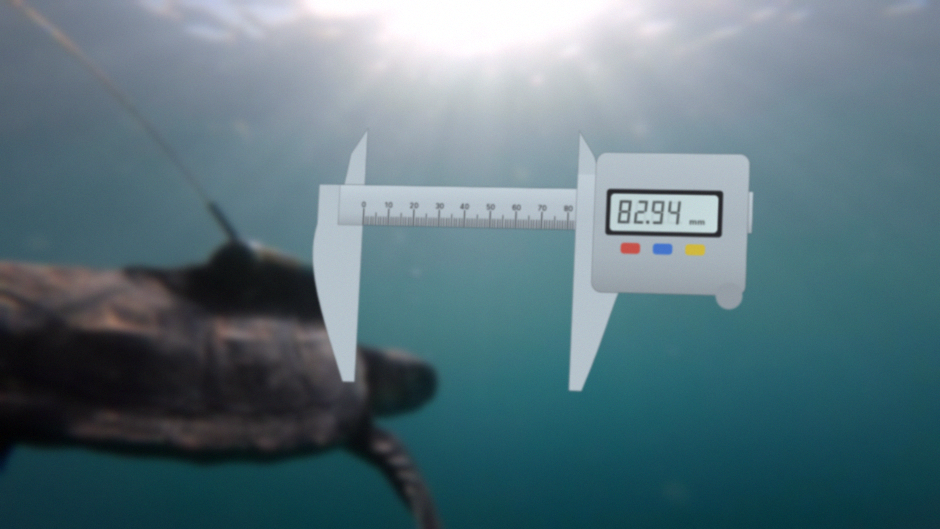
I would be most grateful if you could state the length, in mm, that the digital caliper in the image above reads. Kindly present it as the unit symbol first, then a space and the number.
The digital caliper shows mm 82.94
